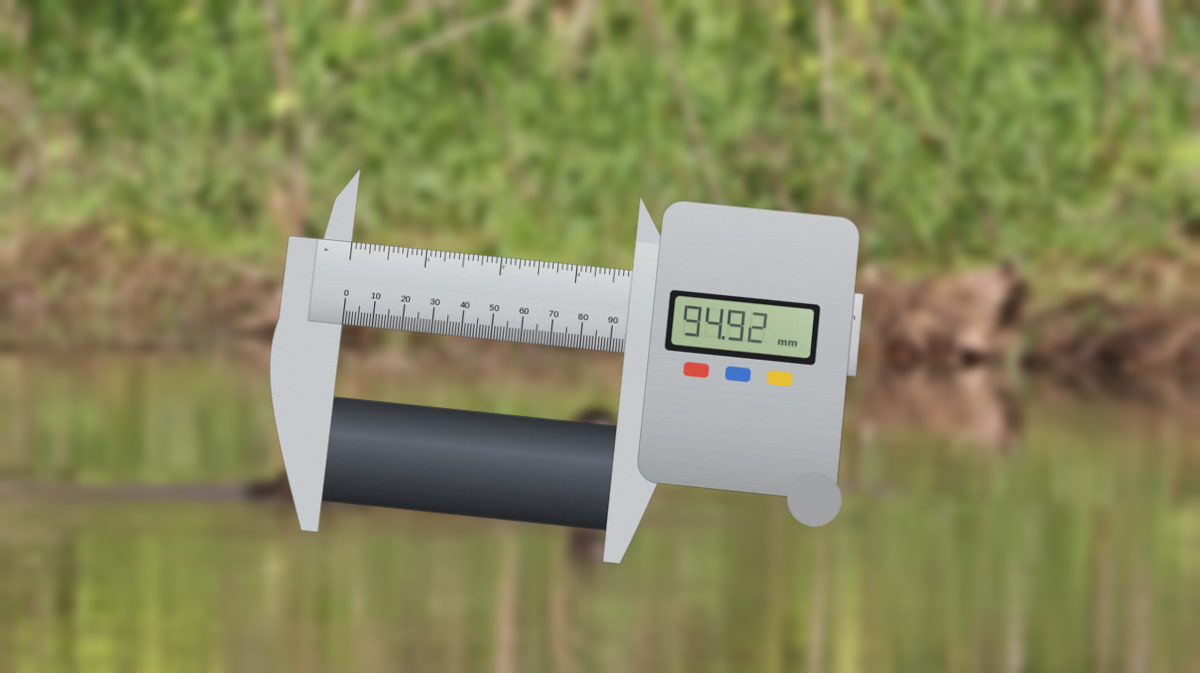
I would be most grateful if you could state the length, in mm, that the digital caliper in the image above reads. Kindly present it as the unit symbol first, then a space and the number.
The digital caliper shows mm 94.92
